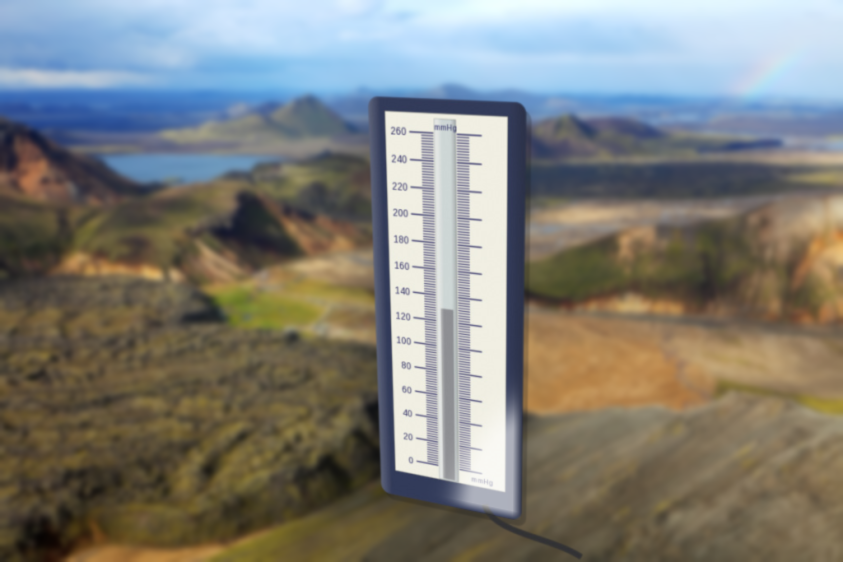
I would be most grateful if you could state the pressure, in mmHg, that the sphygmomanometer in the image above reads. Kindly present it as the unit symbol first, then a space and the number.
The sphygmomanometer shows mmHg 130
